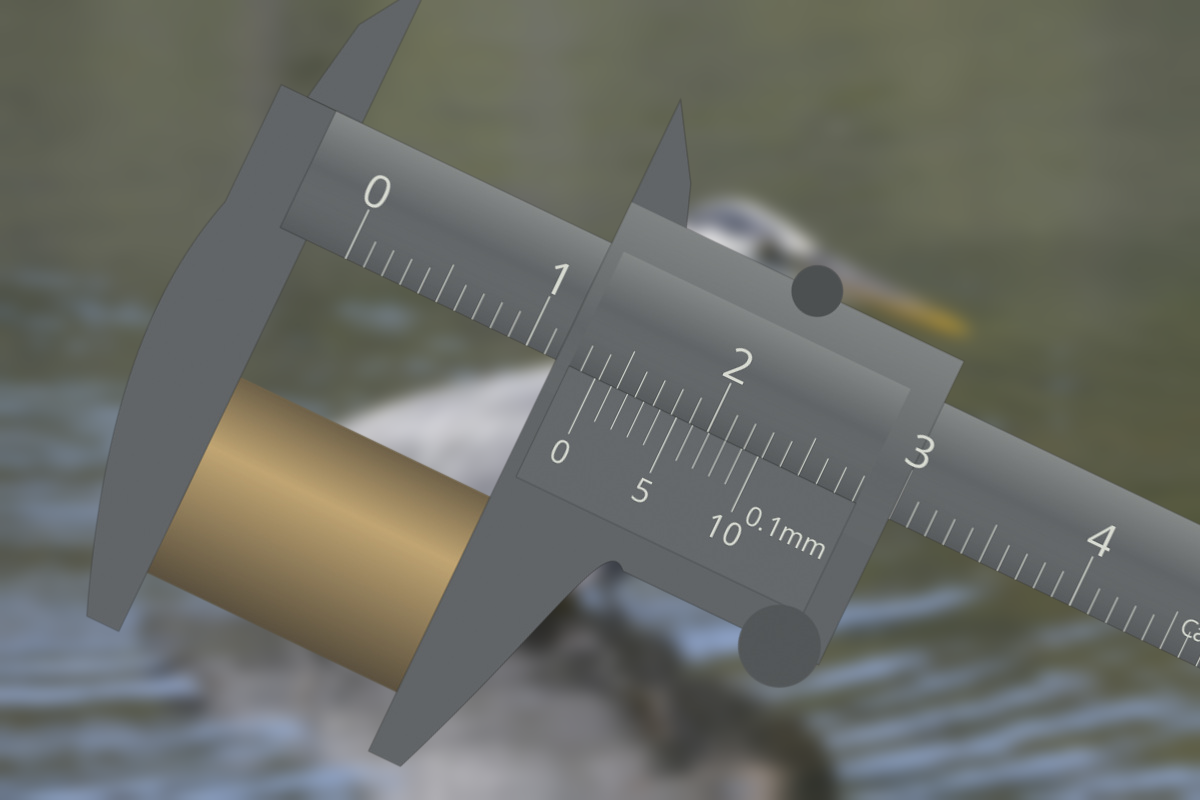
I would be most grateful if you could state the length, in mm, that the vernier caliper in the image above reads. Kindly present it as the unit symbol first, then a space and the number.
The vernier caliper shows mm 13.8
